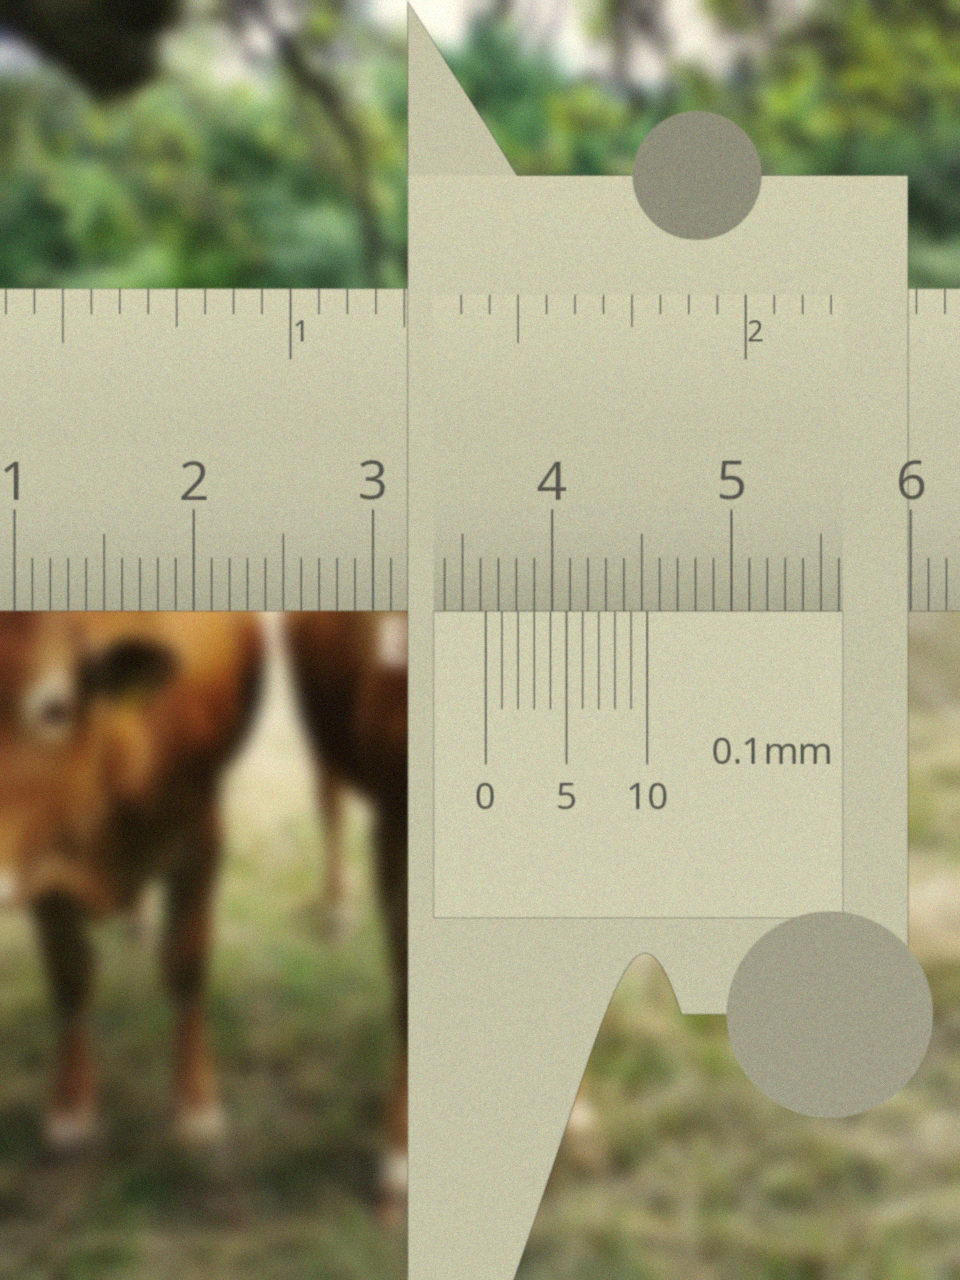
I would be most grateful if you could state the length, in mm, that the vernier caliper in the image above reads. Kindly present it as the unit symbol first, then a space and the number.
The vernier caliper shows mm 36.3
